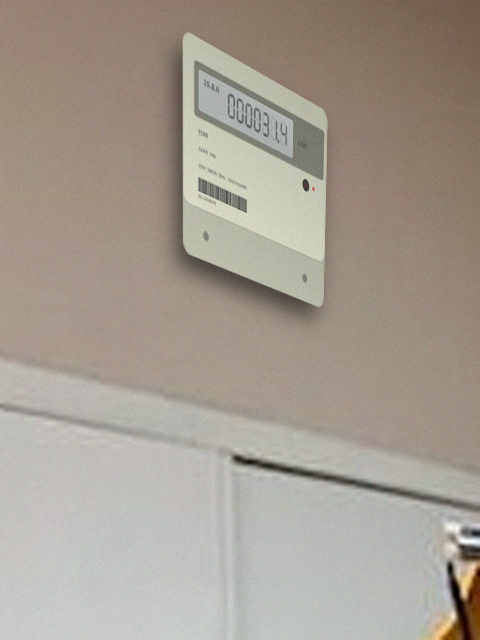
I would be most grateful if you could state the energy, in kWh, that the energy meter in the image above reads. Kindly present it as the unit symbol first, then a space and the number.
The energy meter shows kWh 31.4
